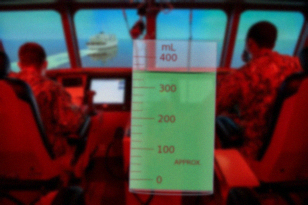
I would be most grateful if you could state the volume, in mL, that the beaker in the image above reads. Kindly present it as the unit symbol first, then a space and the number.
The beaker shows mL 350
